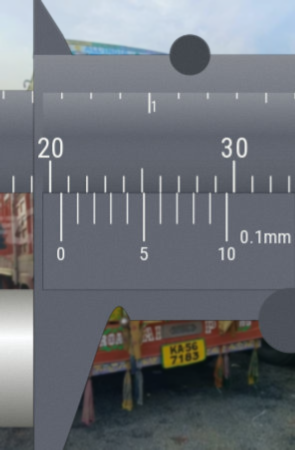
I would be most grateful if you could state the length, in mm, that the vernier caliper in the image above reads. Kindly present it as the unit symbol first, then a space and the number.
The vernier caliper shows mm 20.6
